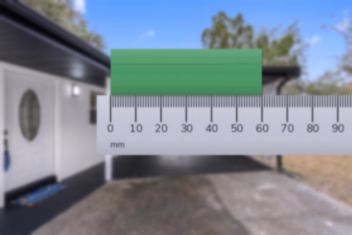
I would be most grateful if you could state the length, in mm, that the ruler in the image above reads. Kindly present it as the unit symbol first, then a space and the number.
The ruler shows mm 60
